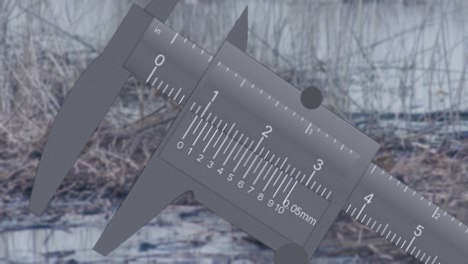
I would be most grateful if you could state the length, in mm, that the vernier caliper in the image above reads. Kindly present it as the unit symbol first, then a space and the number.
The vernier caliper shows mm 9.4
